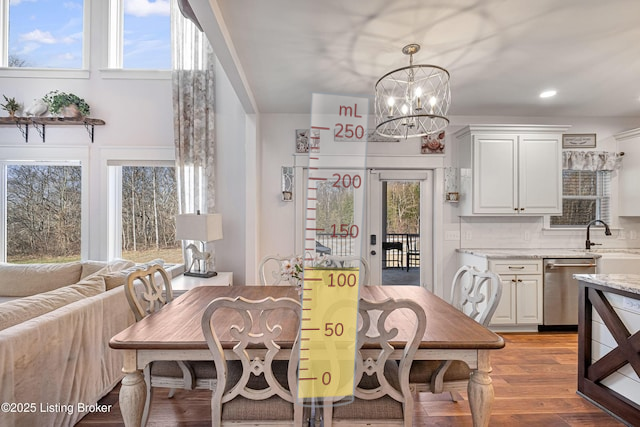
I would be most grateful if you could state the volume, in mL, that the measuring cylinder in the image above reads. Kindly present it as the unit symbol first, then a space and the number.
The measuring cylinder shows mL 110
